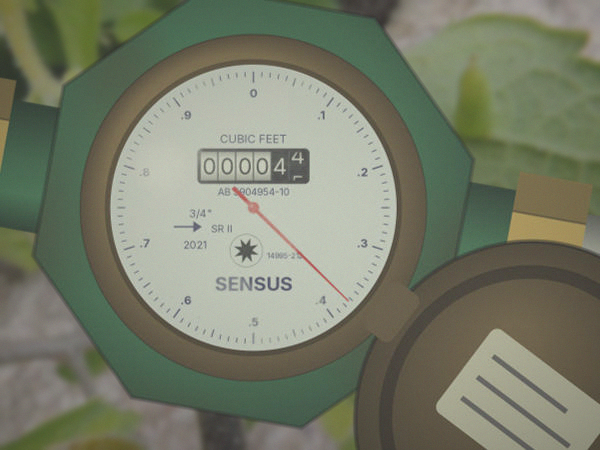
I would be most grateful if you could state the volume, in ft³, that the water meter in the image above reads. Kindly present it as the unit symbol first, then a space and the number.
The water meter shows ft³ 44.37
